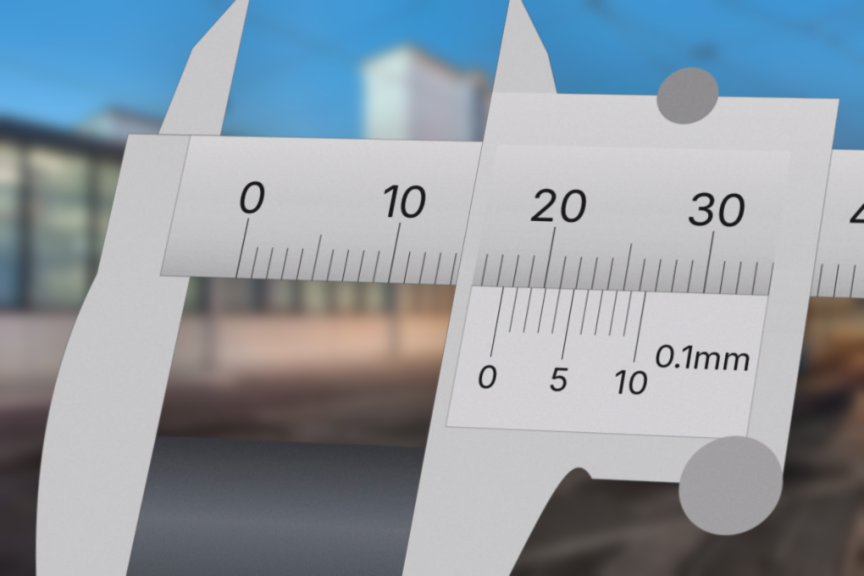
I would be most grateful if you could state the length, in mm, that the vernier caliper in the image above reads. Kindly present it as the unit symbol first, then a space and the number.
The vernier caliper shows mm 17.4
